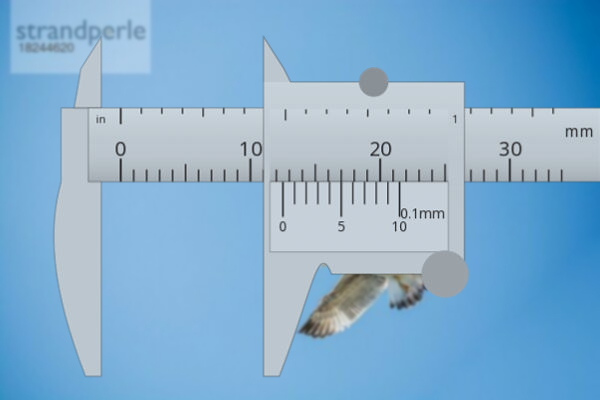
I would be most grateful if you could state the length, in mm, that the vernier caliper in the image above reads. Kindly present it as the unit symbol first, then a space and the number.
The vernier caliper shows mm 12.5
